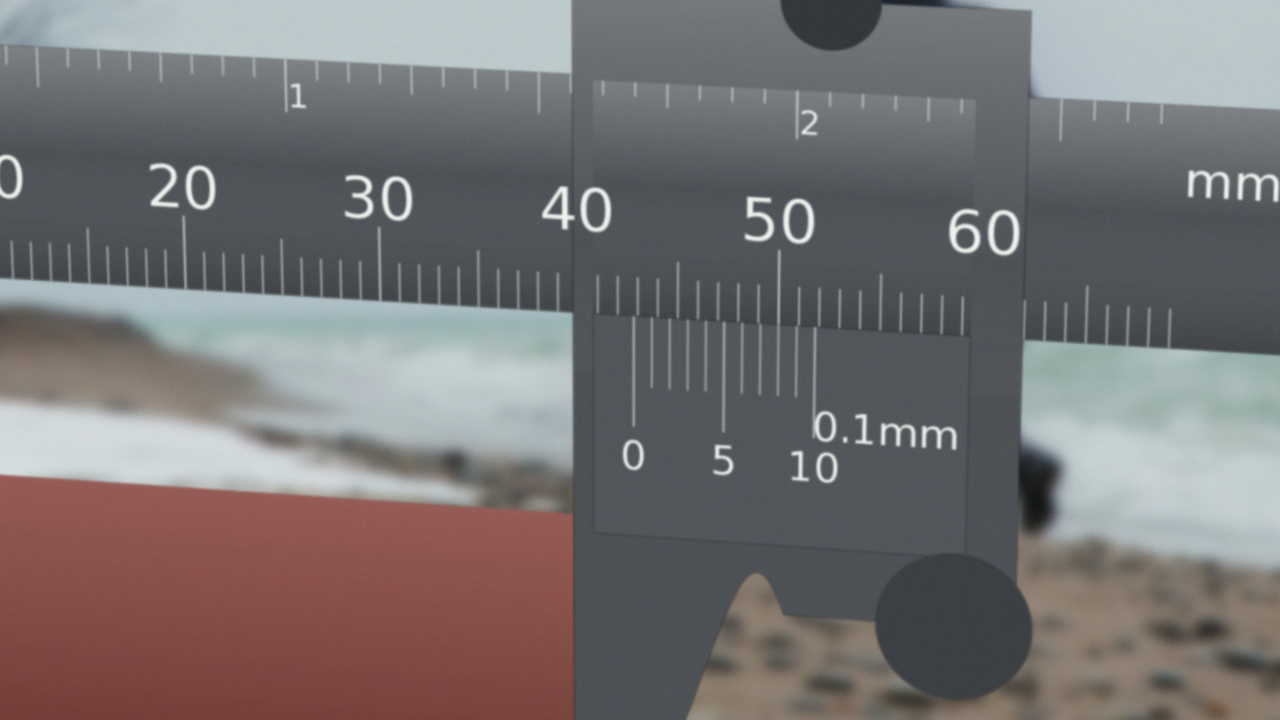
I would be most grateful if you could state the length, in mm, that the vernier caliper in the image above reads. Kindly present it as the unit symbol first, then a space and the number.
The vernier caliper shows mm 42.8
